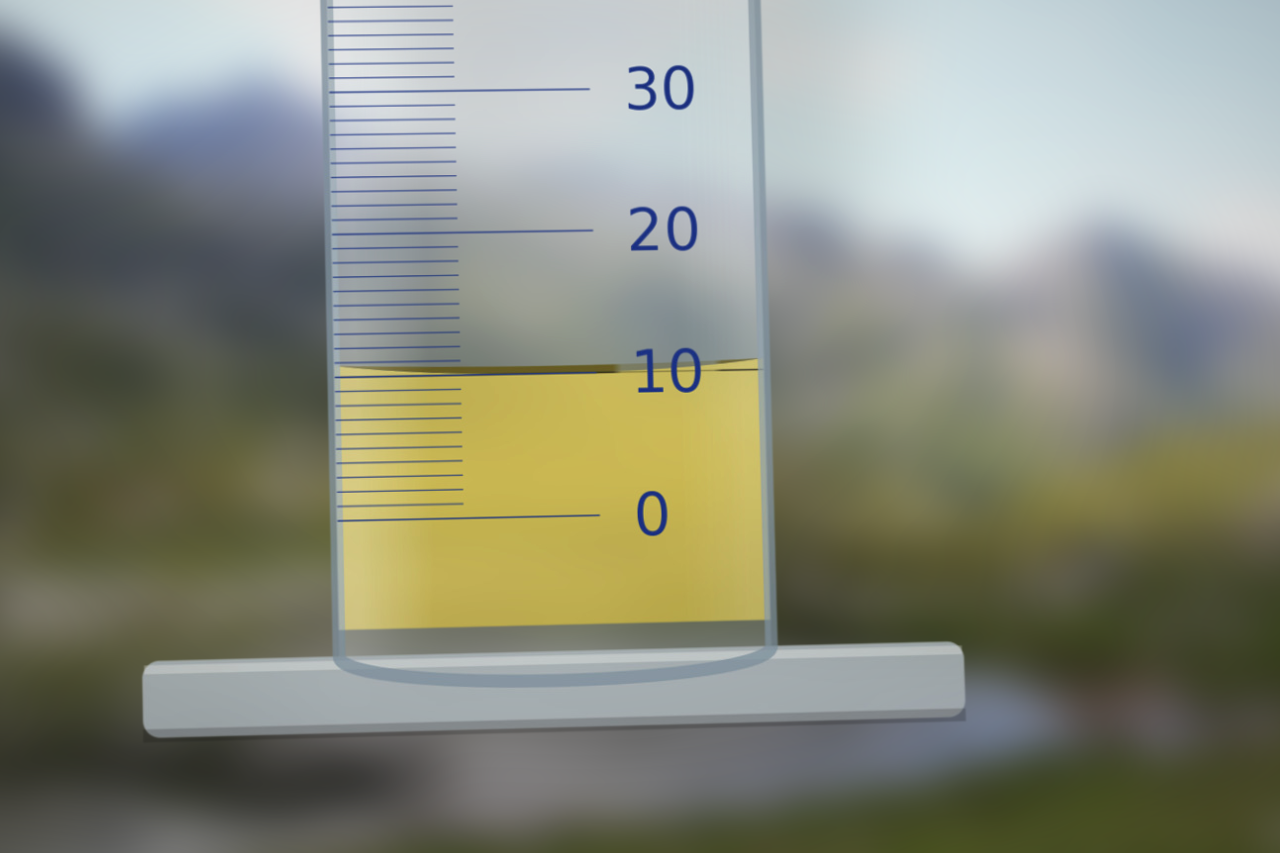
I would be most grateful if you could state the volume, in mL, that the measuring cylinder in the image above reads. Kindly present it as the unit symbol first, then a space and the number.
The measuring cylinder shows mL 10
